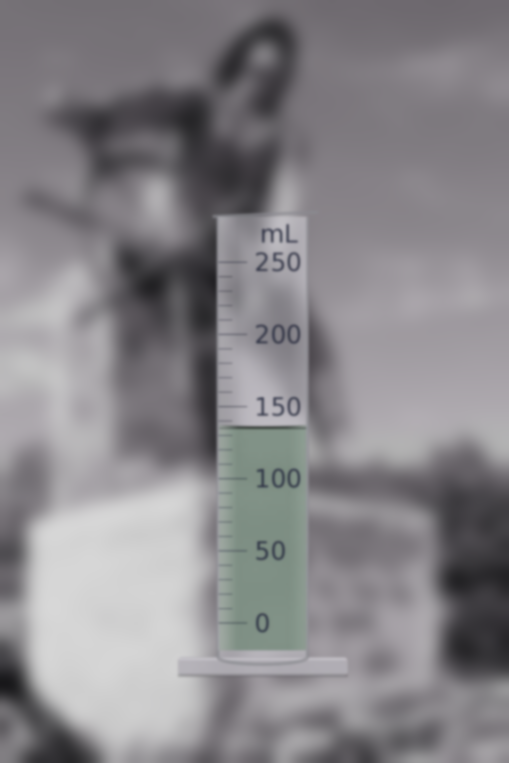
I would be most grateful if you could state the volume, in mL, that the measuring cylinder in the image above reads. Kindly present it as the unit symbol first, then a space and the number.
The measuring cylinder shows mL 135
